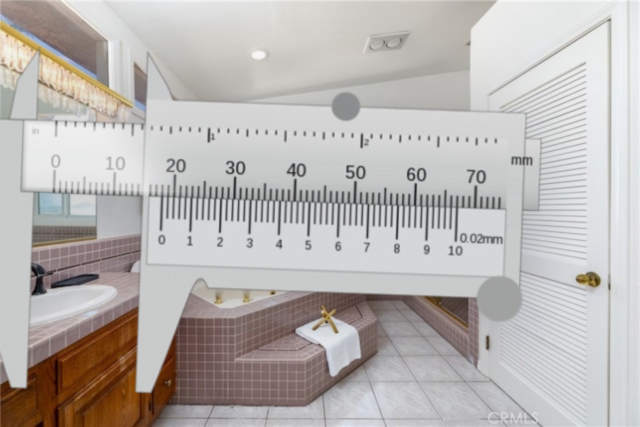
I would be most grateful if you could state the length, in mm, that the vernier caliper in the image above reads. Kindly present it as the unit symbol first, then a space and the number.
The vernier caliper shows mm 18.0
